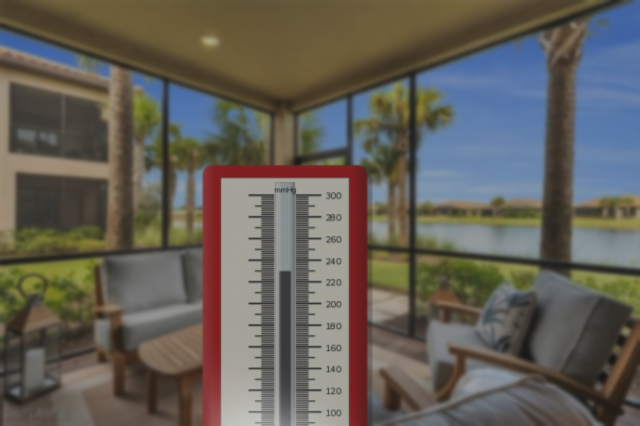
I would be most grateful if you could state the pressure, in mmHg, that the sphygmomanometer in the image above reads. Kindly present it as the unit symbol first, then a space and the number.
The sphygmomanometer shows mmHg 230
